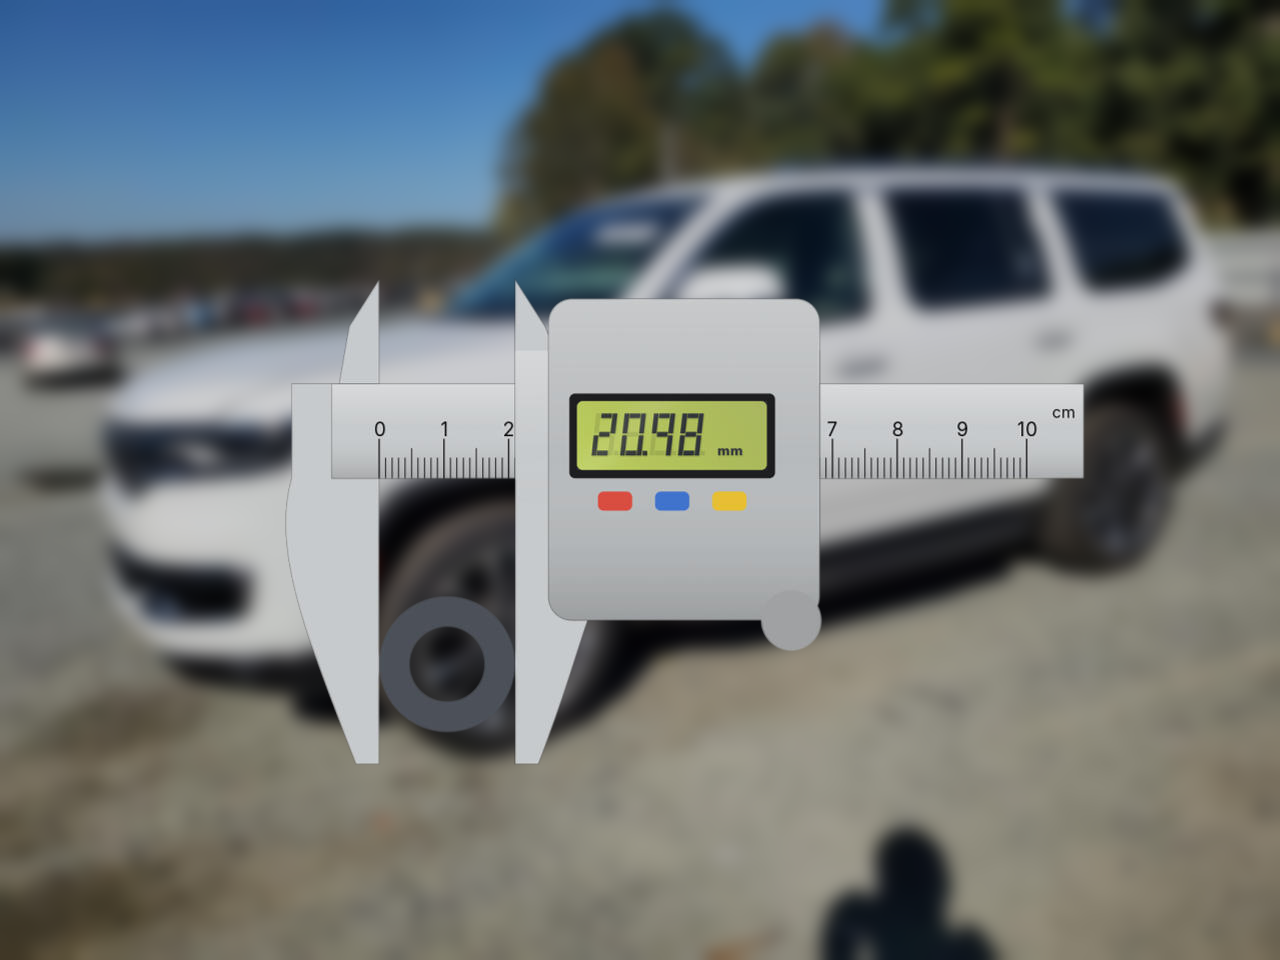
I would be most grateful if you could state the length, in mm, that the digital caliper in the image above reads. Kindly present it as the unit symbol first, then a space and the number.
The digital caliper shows mm 20.98
